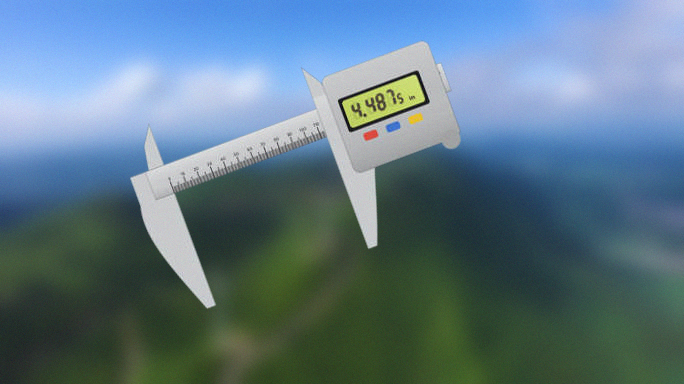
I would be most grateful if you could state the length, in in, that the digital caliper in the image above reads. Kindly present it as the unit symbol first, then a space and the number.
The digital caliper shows in 4.4875
